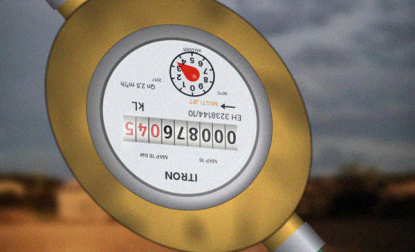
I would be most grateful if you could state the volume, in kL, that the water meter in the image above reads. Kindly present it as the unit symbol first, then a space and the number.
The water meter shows kL 876.0453
